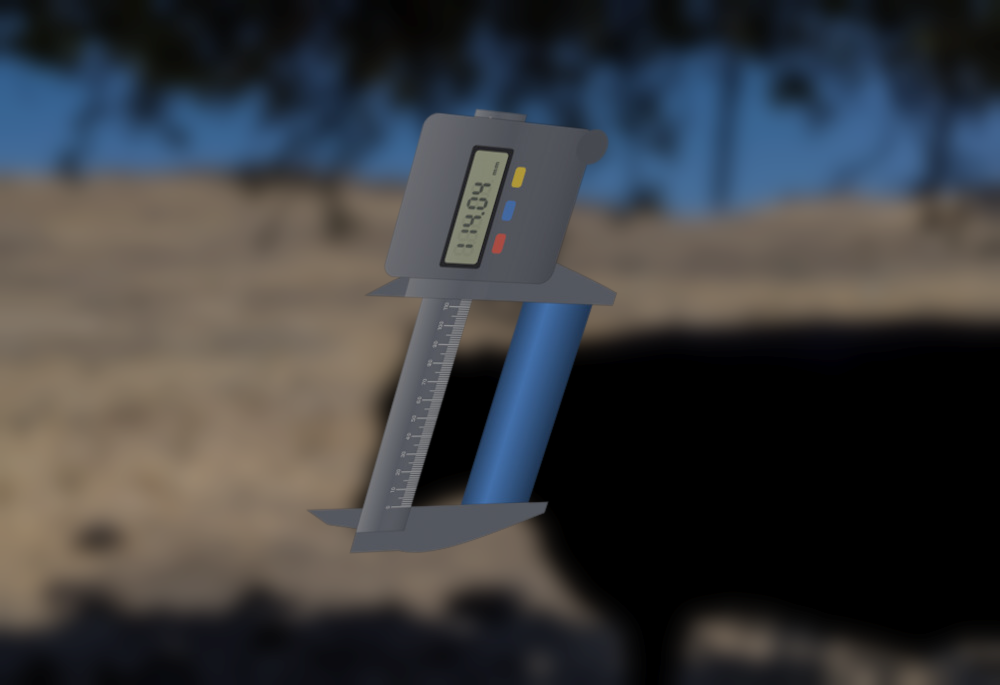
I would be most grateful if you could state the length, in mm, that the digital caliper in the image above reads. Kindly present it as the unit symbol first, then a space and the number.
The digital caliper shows mm 114.04
